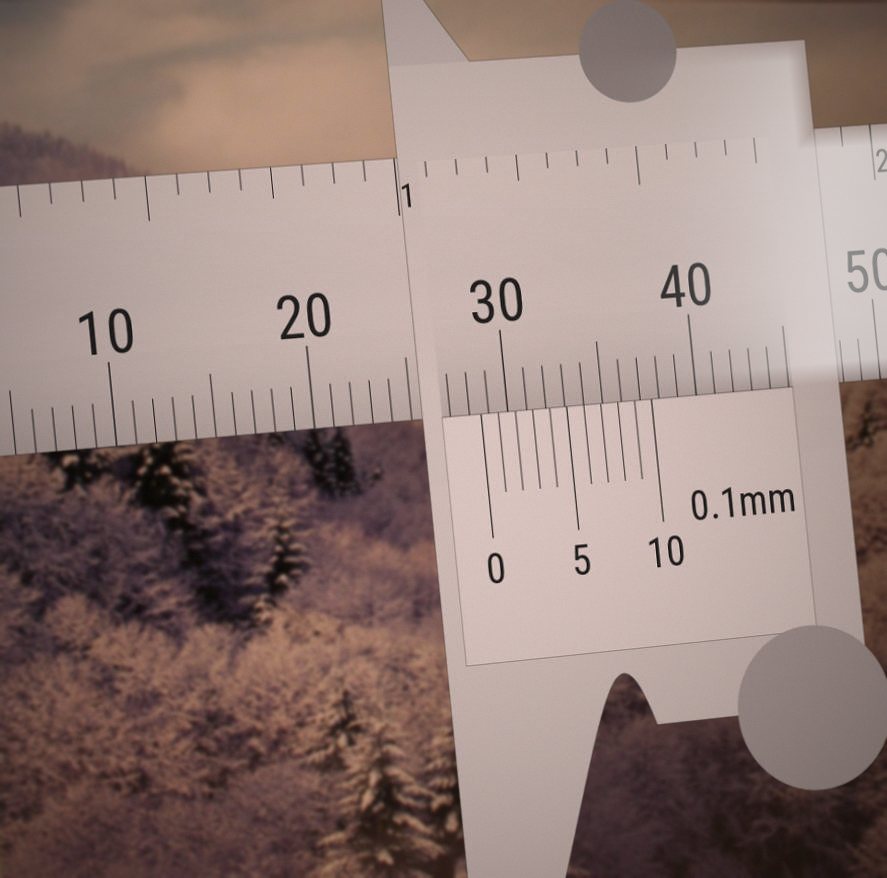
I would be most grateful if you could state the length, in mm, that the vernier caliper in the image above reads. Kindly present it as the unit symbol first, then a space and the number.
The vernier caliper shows mm 28.6
